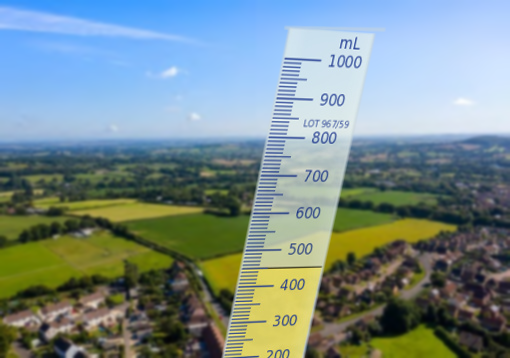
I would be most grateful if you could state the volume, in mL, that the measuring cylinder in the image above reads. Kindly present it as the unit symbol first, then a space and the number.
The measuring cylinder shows mL 450
